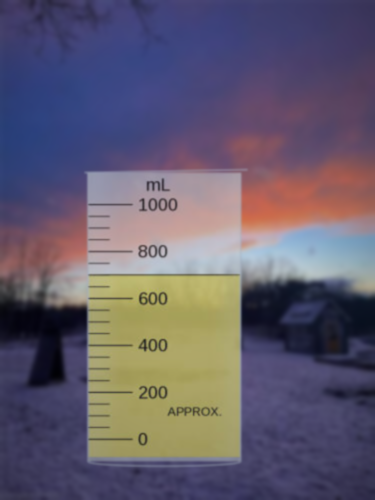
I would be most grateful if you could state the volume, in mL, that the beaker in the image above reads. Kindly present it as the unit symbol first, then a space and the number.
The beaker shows mL 700
